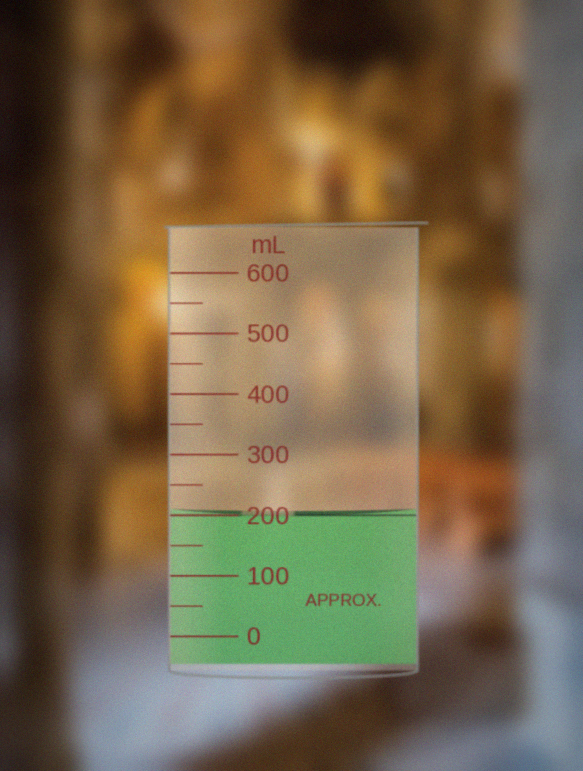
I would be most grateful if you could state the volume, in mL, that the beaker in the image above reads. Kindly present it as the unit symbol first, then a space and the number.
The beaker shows mL 200
